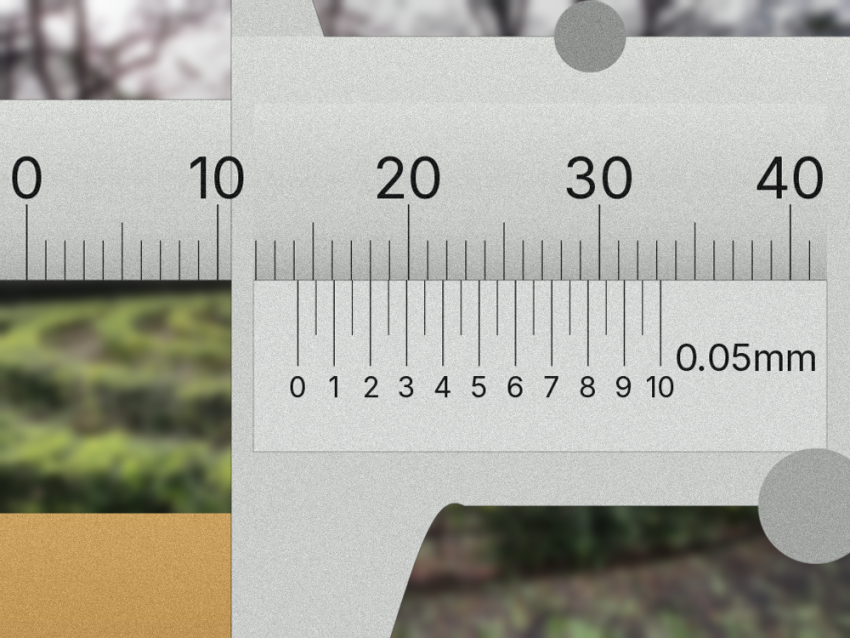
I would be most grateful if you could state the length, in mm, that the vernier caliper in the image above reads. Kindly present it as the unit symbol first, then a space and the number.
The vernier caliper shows mm 14.2
